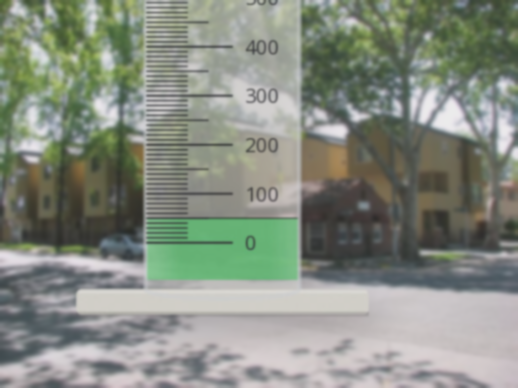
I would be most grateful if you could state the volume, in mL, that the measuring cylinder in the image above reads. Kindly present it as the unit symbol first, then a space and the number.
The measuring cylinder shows mL 50
